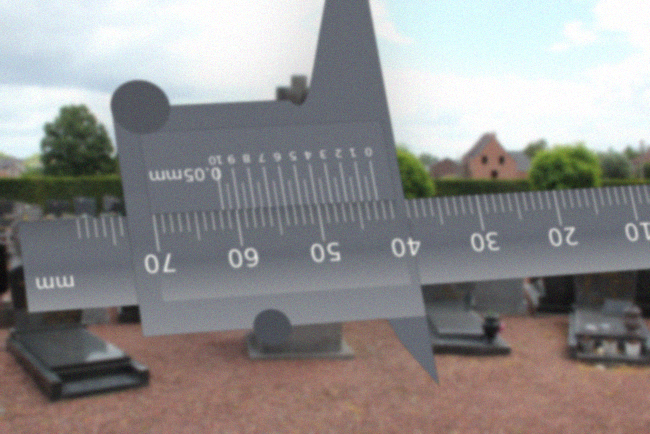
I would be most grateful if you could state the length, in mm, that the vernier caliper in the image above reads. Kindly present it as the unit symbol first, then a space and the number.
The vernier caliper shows mm 42.6
